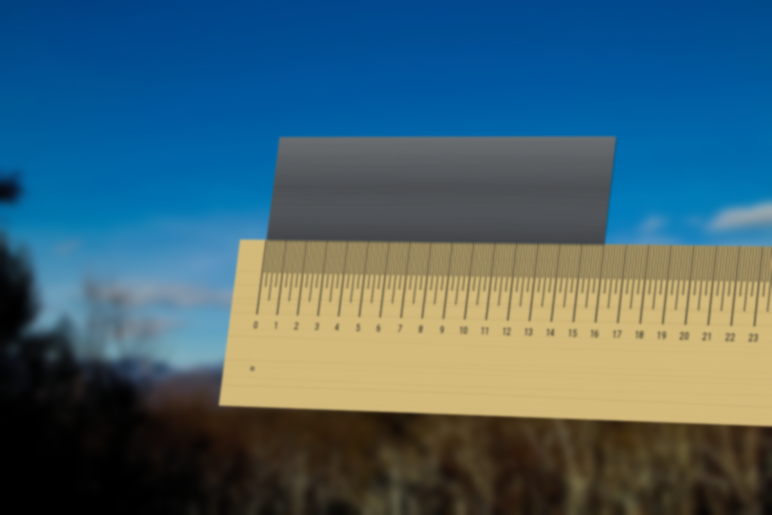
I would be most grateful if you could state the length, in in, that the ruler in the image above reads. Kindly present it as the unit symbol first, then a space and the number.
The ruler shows in 16
